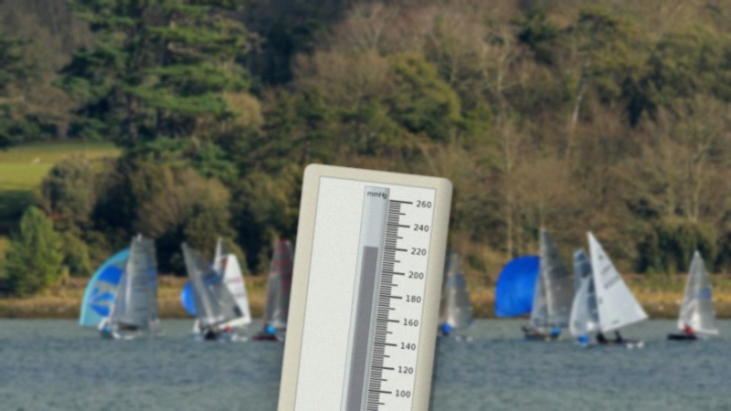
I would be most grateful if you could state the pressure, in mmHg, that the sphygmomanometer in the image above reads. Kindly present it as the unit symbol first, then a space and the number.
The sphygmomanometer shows mmHg 220
